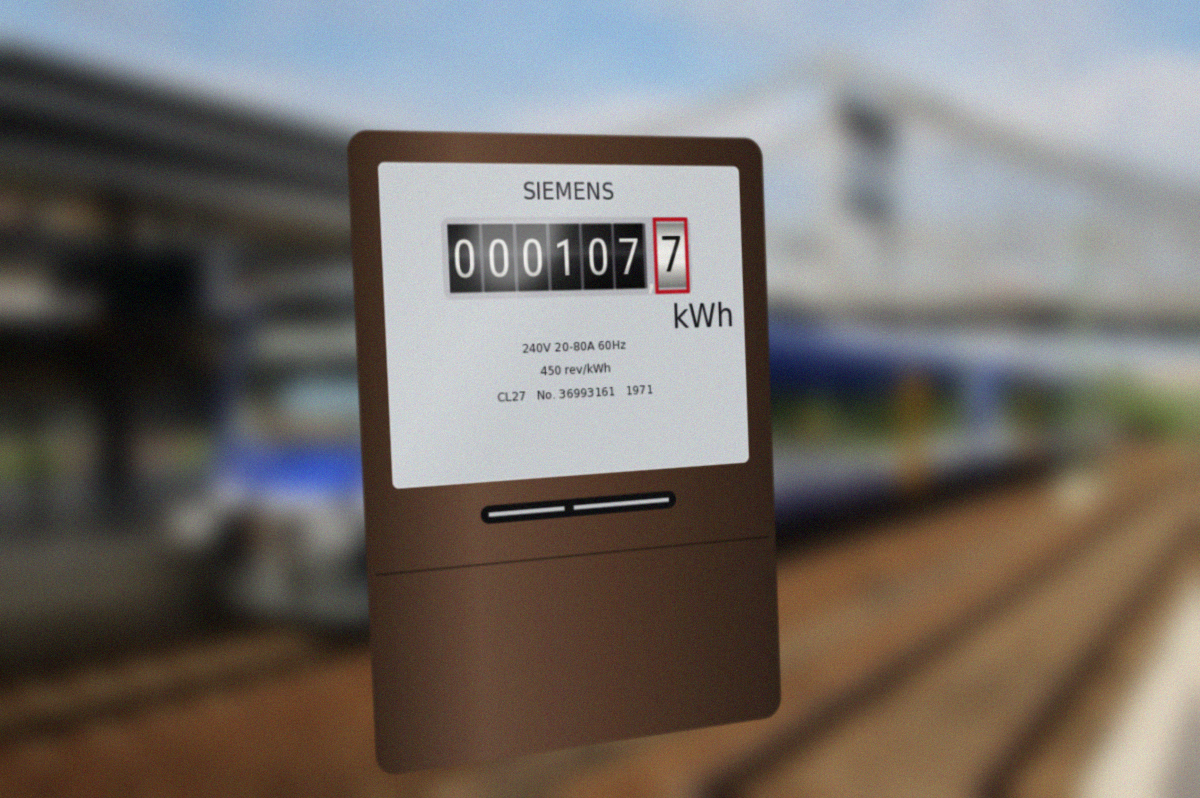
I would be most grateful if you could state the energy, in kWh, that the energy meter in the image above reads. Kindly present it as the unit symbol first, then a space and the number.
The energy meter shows kWh 107.7
